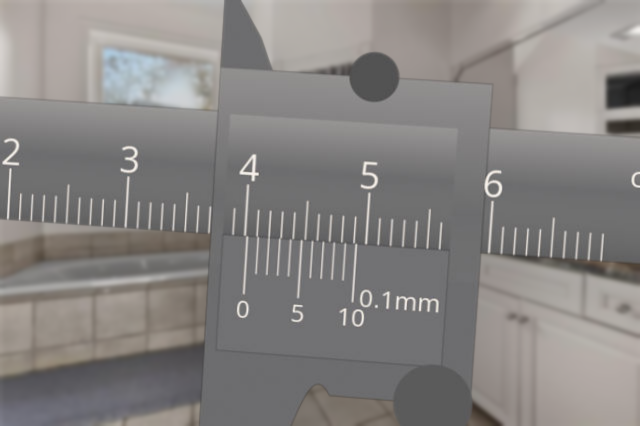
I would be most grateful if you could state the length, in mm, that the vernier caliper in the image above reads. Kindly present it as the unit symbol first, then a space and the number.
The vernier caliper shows mm 40.2
